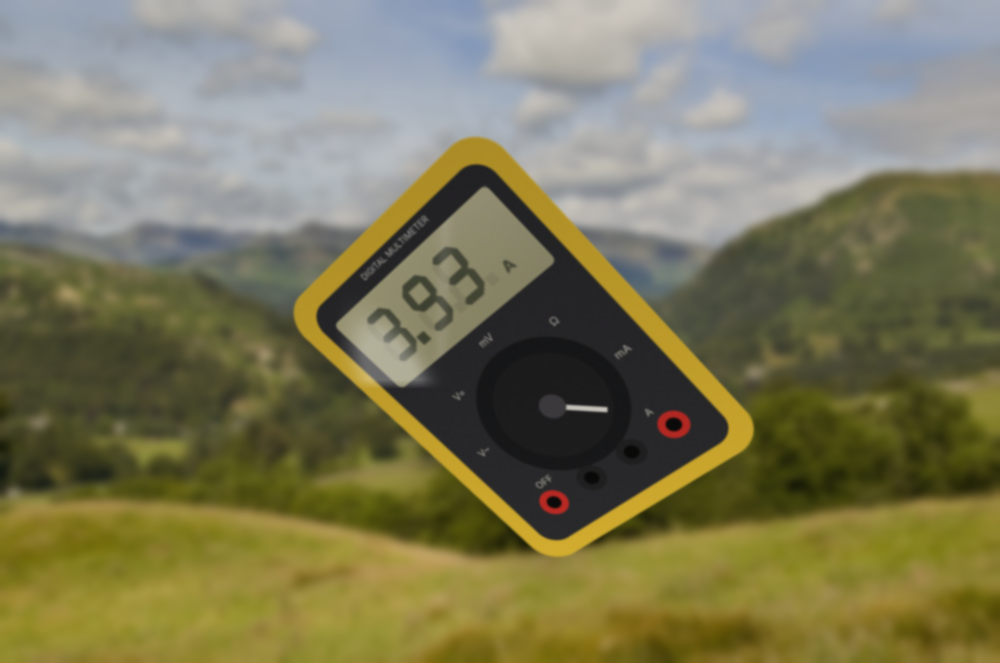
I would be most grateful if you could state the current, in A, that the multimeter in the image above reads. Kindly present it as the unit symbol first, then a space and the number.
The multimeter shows A 3.93
